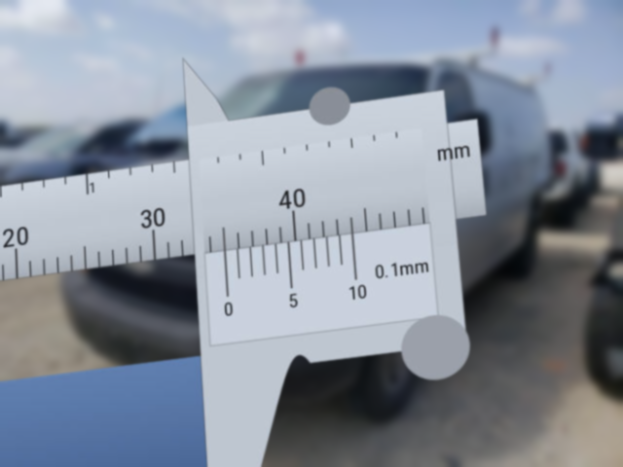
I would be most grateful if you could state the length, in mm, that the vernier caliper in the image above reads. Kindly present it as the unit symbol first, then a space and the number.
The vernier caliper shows mm 35.0
